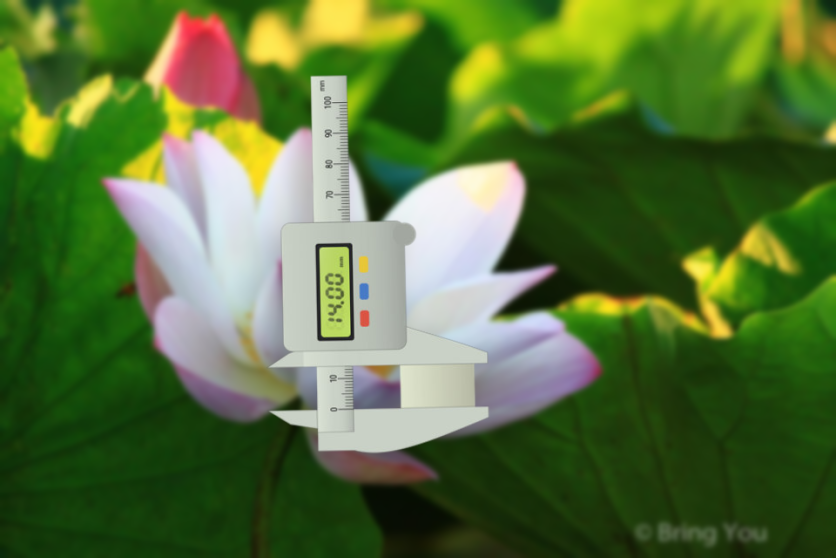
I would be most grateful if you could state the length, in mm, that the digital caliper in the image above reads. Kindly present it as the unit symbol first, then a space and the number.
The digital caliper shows mm 14.00
